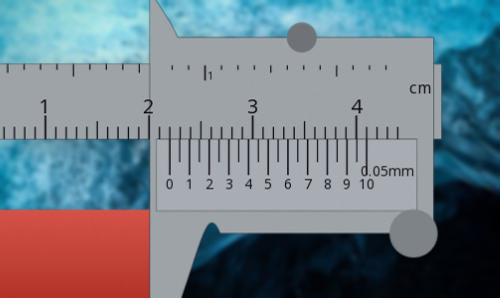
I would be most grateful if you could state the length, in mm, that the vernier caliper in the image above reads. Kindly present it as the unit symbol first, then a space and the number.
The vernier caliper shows mm 22.0
